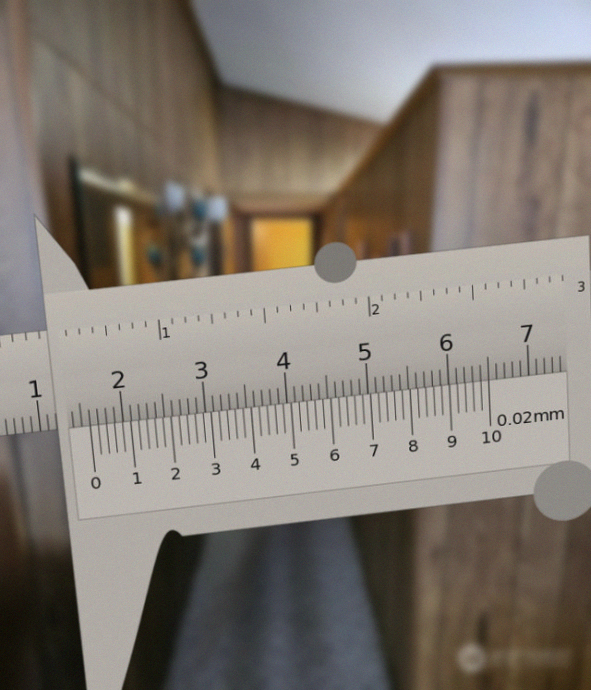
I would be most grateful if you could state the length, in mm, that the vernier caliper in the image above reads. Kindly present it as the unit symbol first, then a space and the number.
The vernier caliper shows mm 16.0
